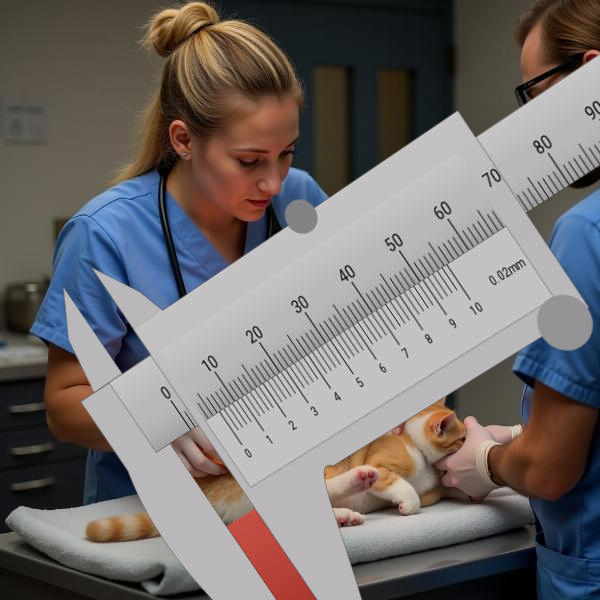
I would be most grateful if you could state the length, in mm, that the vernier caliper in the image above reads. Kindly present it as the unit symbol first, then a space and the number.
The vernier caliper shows mm 6.5
